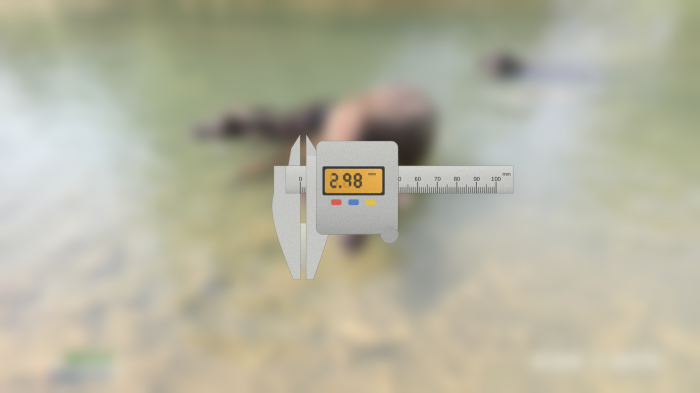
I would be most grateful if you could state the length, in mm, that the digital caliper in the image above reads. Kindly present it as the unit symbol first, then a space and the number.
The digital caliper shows mm 2.98
